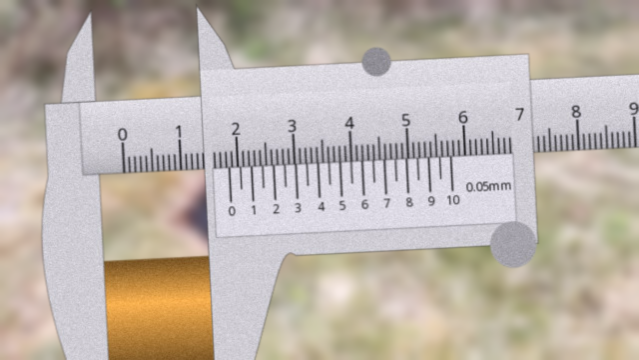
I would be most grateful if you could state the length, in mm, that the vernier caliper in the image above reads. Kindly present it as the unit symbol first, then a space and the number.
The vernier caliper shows mm 18.5
